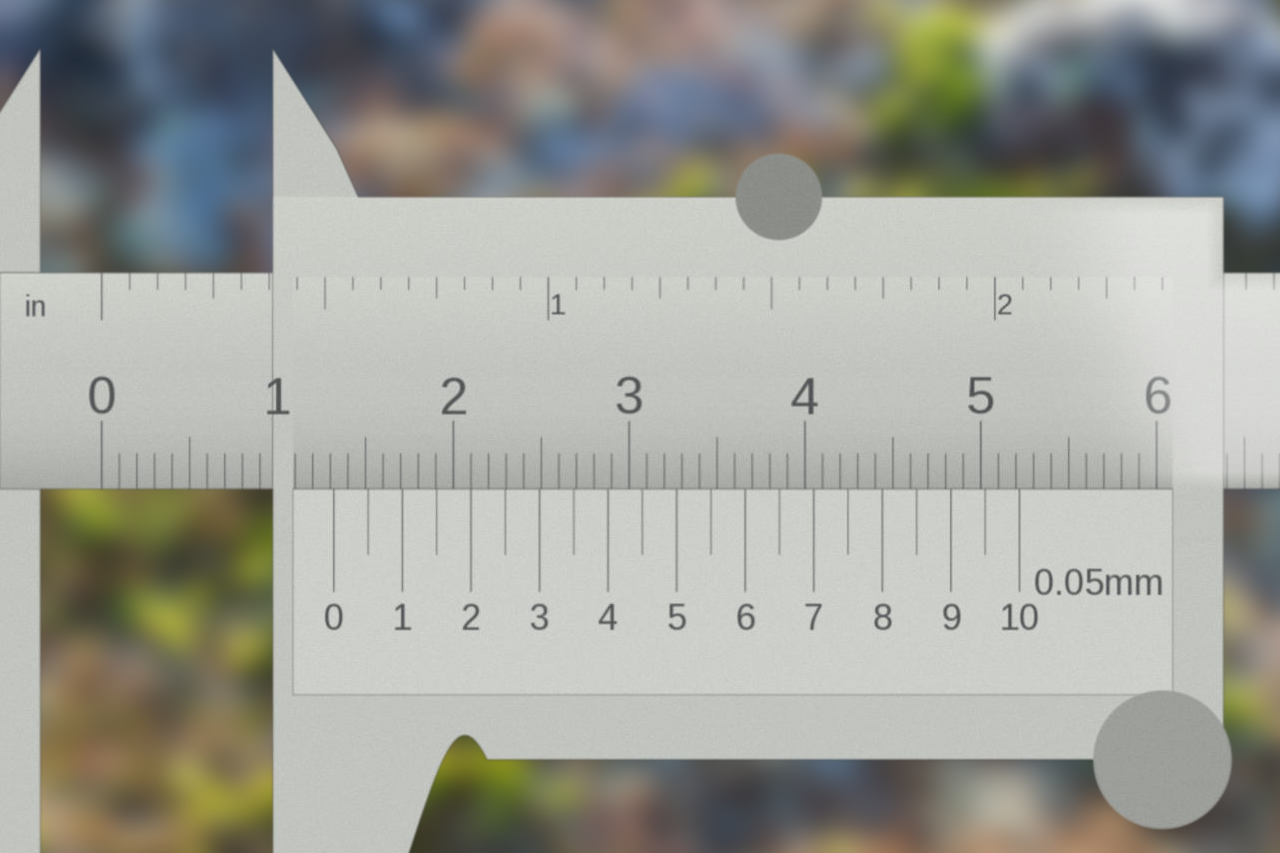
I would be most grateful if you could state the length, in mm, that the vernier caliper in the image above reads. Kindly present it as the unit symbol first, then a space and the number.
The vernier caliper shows mm 13.2
